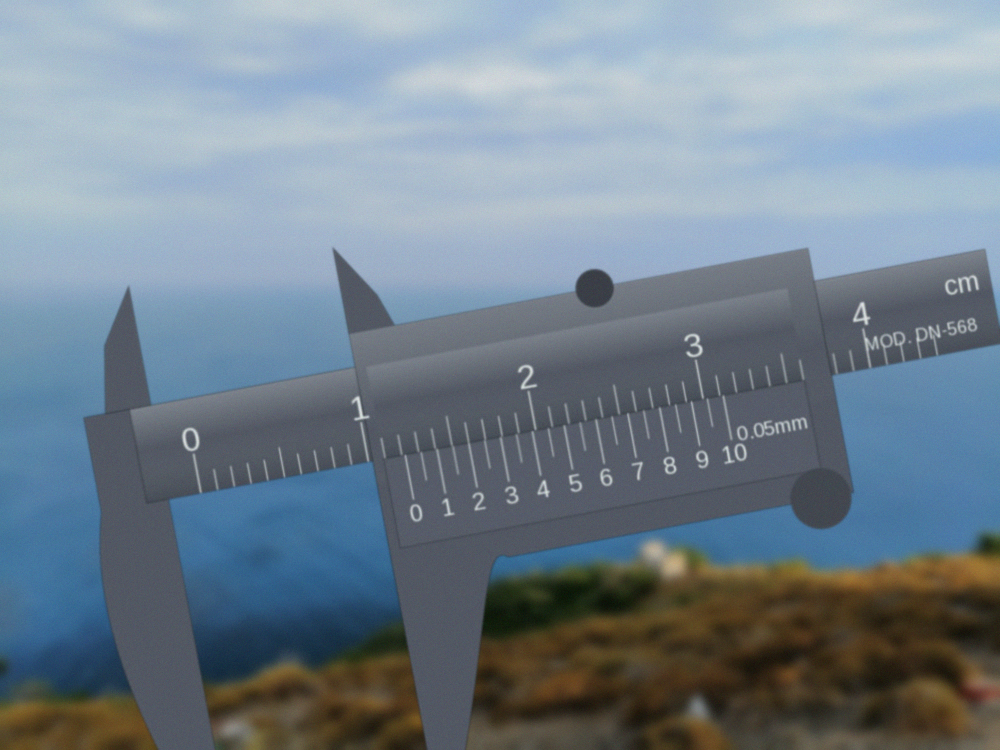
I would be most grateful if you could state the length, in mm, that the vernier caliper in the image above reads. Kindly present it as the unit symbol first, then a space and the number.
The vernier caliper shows mm 12.2
